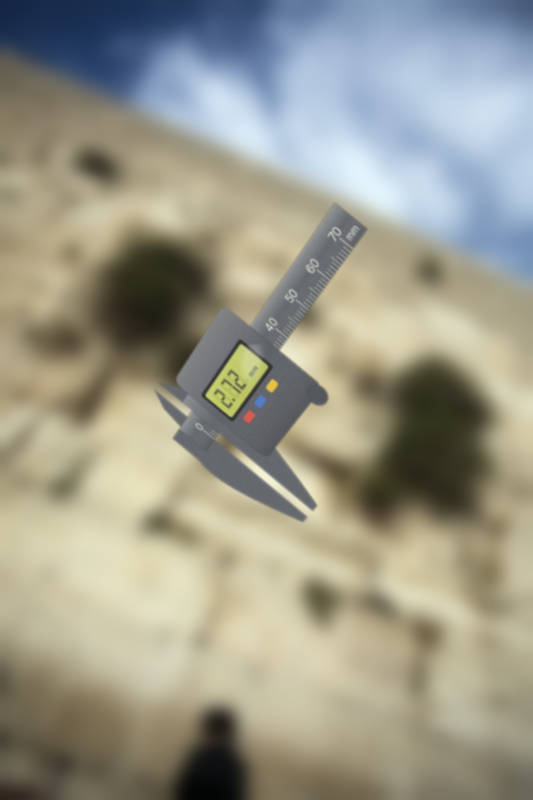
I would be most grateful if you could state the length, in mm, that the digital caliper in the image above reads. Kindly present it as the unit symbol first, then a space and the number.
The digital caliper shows mm 2.72
